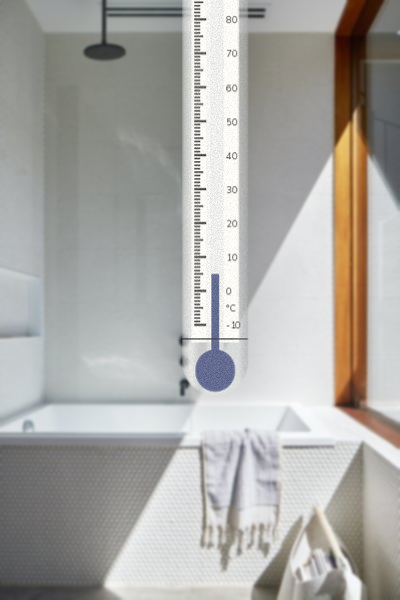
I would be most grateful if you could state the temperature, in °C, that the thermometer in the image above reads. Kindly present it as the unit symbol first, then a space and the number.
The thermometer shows °C 5
